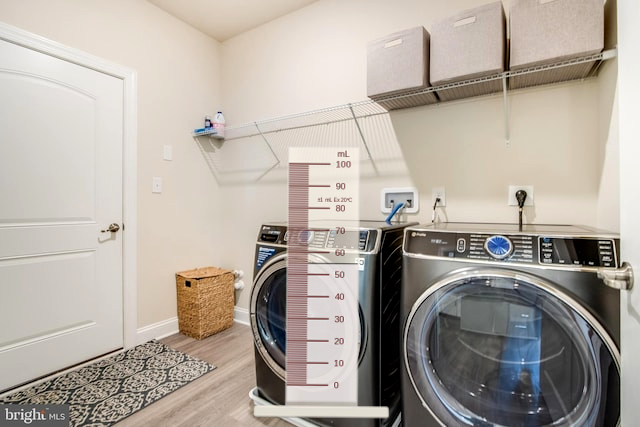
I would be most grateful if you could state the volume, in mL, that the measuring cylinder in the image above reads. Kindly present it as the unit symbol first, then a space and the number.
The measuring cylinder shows mL 55
